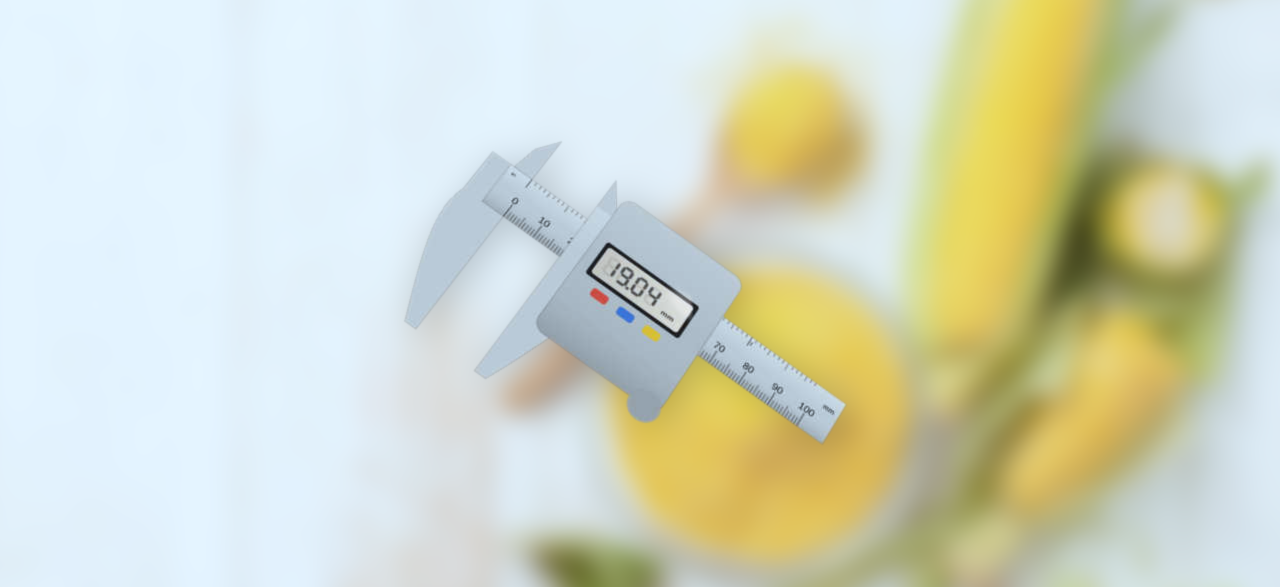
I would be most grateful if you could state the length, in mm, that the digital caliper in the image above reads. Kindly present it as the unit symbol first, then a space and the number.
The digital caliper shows mm 19.04
